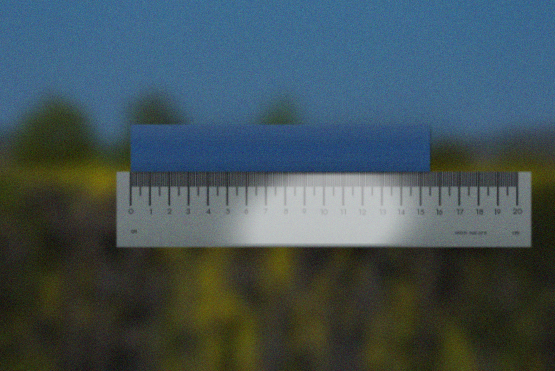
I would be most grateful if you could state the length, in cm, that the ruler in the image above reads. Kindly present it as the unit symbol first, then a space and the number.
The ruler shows cm 15.5
